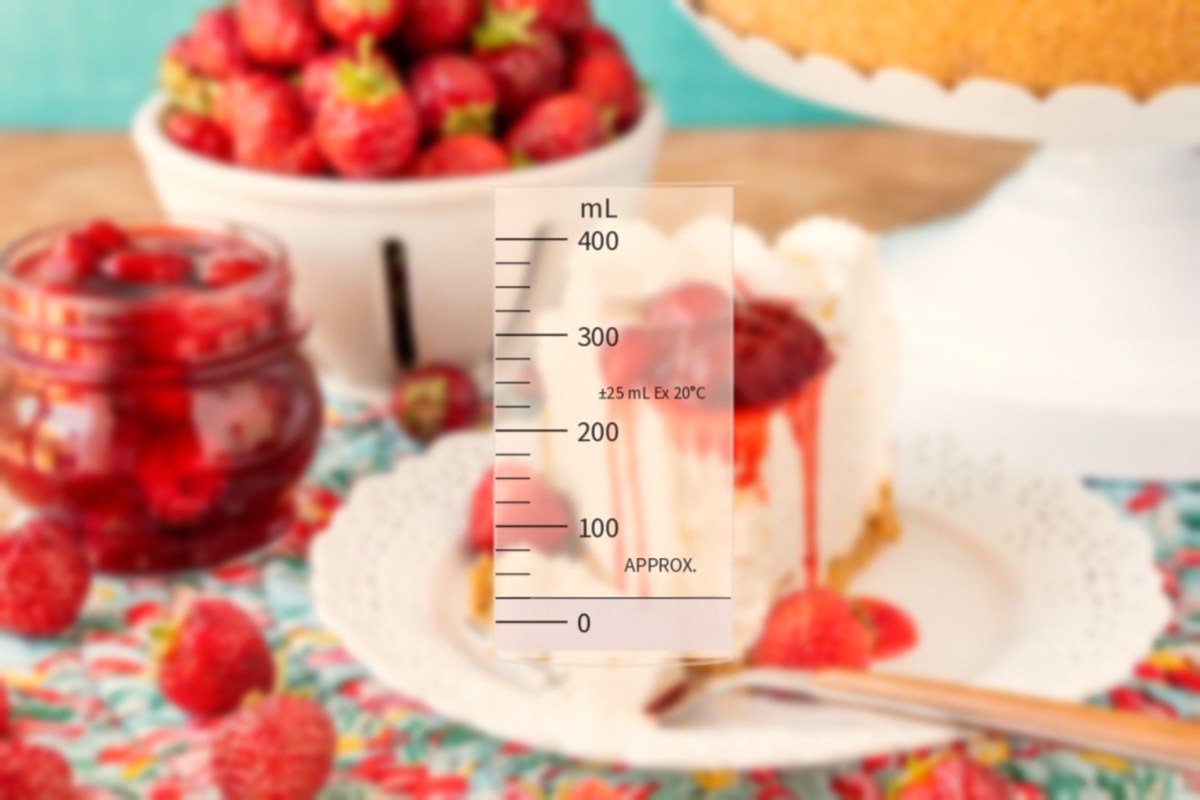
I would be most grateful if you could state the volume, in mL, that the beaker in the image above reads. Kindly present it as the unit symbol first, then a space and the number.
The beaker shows mL 25
